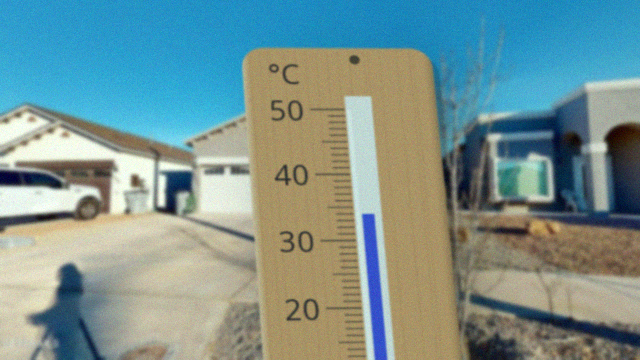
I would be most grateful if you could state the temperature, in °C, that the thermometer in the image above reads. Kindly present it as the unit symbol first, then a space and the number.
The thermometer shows °C 34
